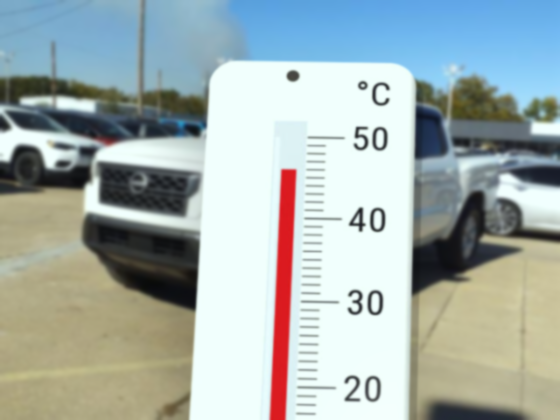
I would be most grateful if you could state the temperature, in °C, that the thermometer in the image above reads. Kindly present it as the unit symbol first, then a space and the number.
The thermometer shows °C 46
